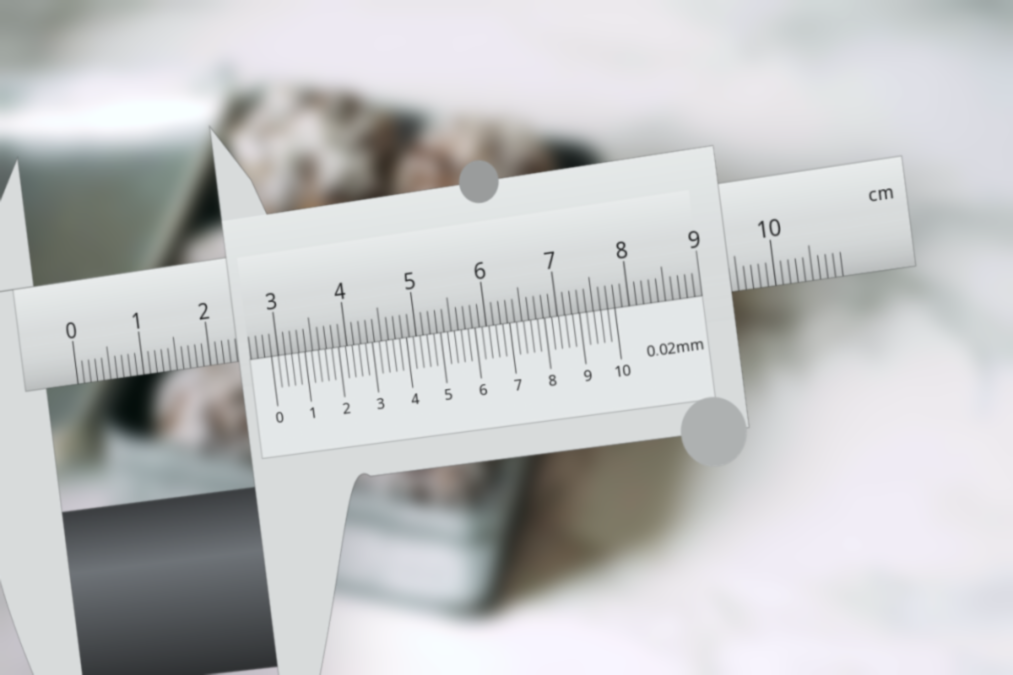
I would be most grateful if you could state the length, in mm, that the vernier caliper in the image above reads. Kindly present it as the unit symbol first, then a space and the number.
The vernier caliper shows mm 29.0
